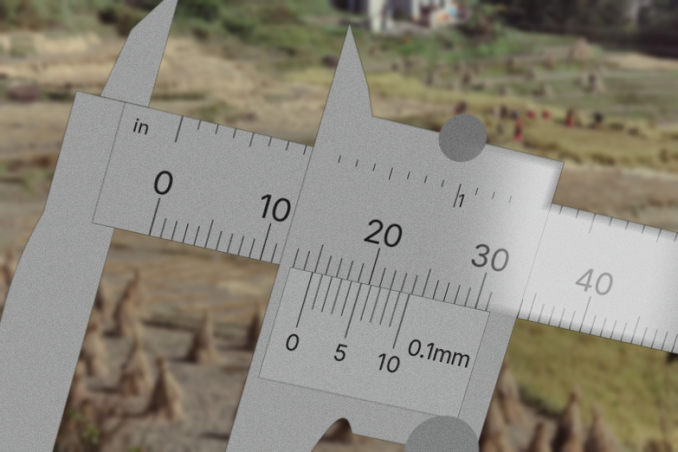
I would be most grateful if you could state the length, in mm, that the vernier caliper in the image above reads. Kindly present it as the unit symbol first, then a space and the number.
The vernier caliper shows mm 14.8
